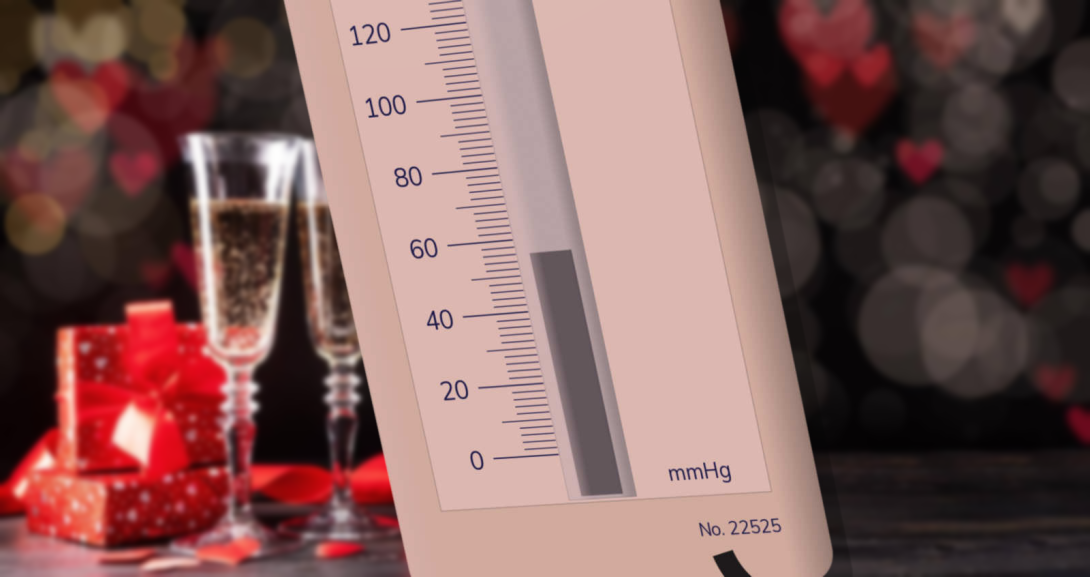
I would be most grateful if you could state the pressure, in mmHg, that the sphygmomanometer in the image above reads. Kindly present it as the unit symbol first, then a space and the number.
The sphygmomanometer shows mmHg 56
